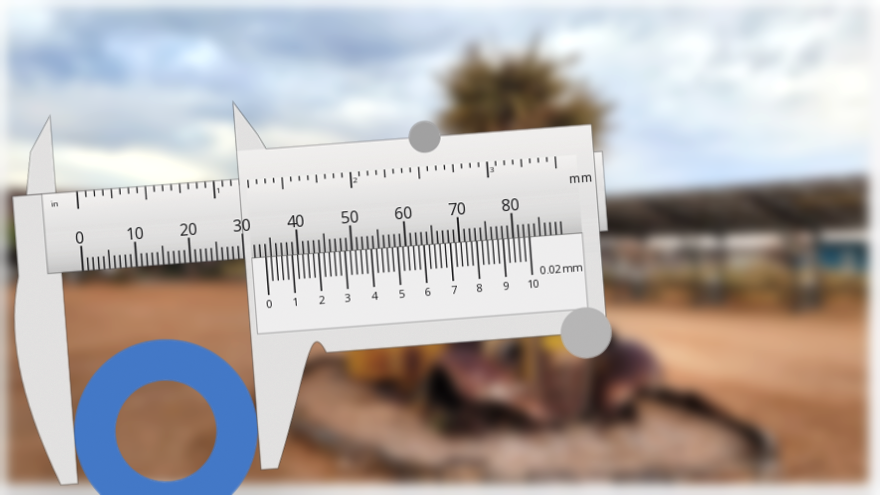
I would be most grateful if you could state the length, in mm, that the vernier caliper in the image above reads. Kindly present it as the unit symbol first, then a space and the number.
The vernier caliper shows mm 34.0
